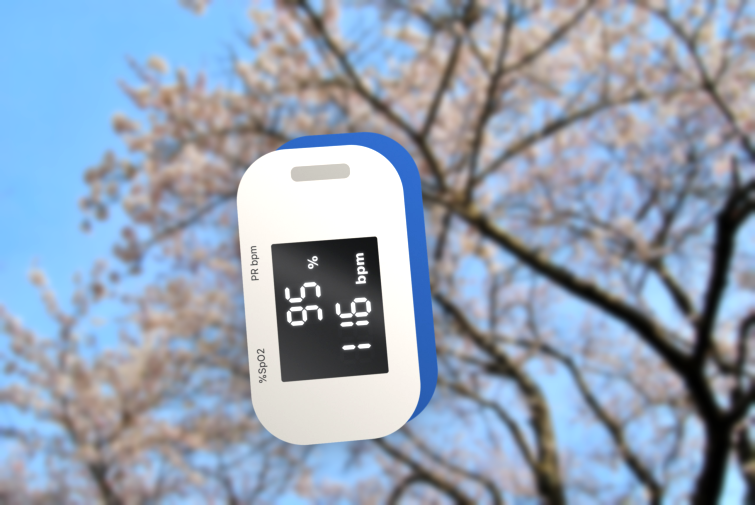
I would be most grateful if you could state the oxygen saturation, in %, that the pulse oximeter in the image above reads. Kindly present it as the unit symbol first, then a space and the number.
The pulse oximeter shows % 95
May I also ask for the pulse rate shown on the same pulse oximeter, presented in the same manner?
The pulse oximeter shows bpm 116
